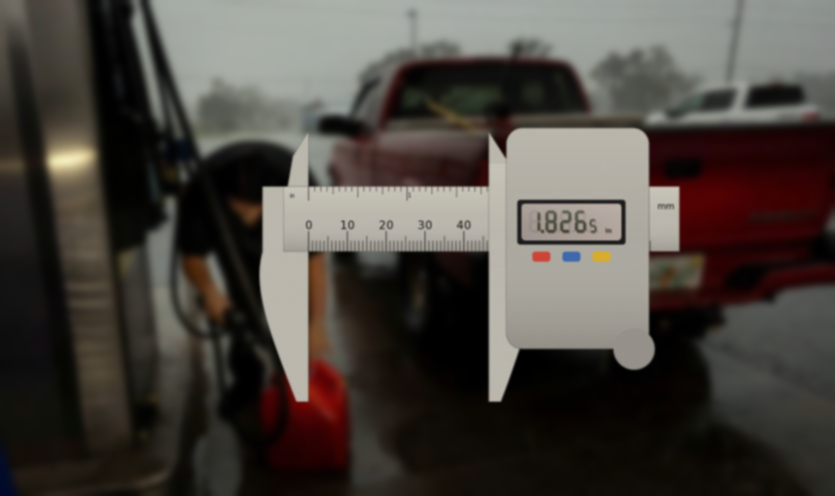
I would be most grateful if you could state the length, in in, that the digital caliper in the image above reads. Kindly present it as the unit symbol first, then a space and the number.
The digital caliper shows in 1.8265
